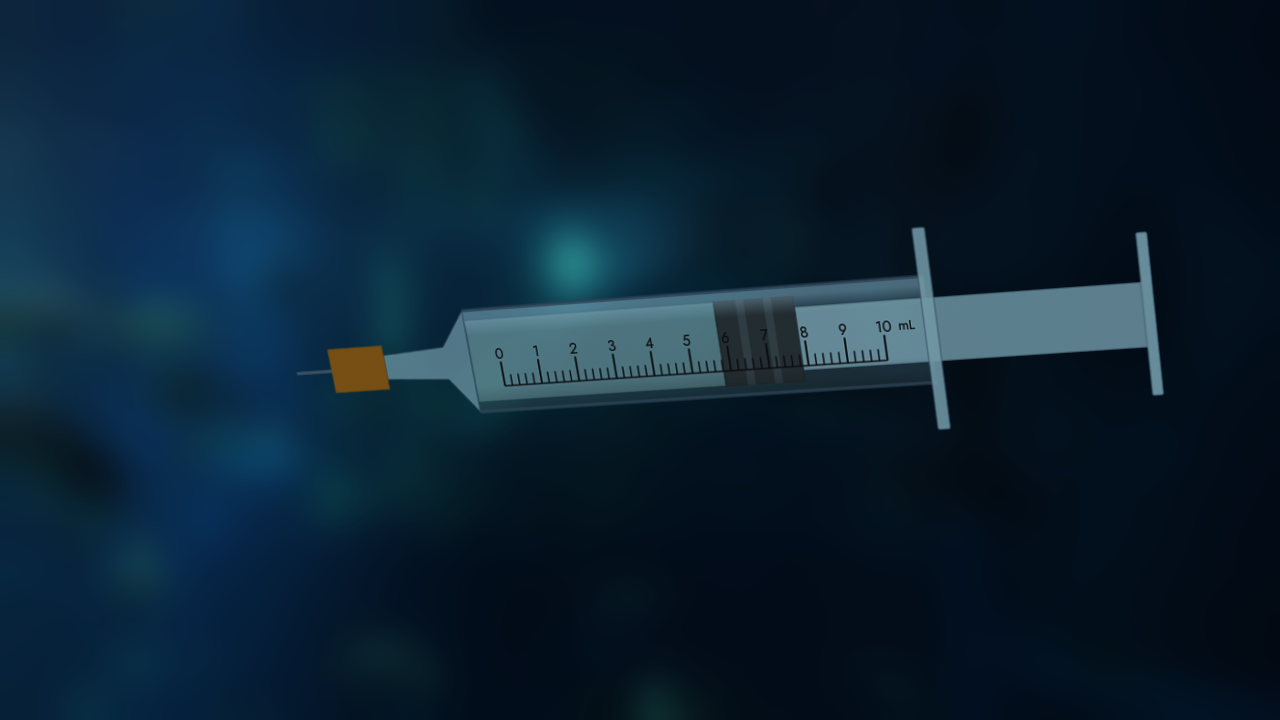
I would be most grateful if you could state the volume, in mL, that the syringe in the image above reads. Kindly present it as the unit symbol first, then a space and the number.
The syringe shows mL 5.8
